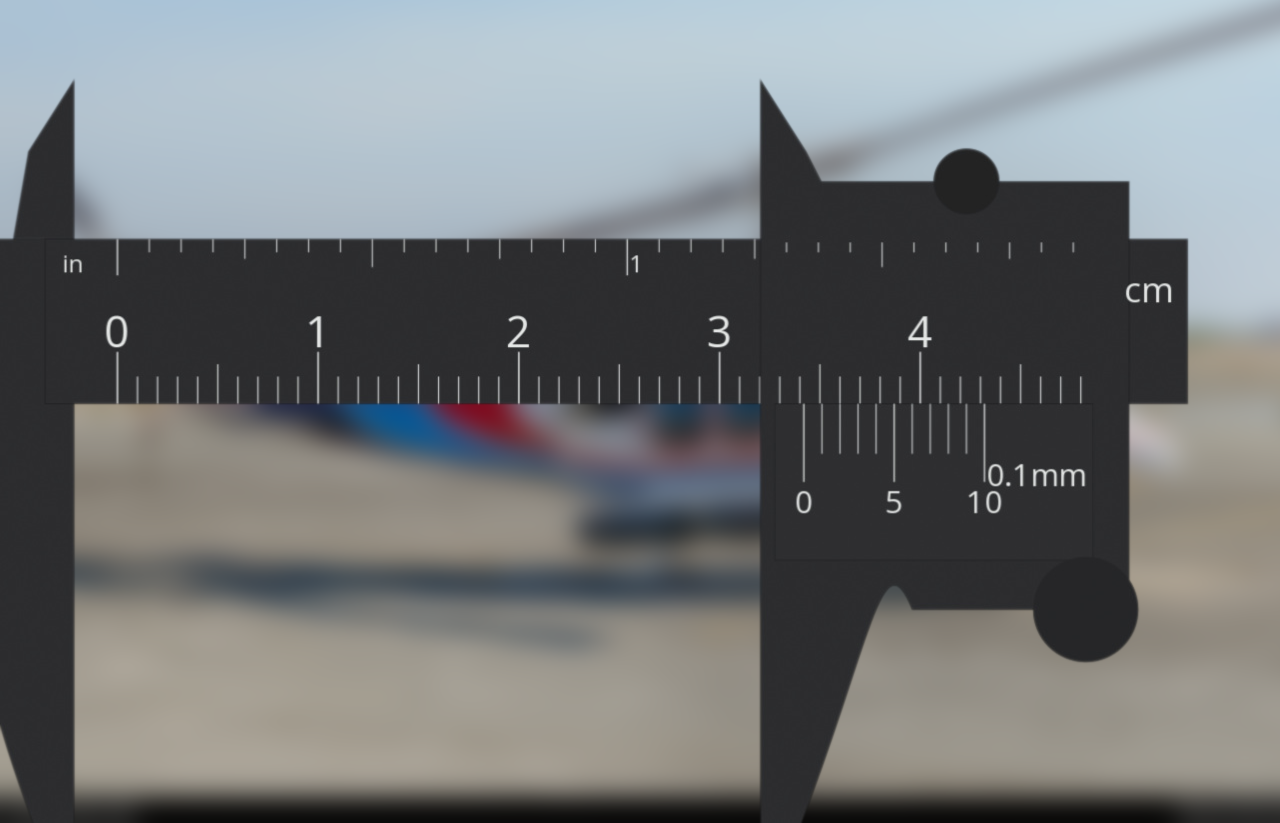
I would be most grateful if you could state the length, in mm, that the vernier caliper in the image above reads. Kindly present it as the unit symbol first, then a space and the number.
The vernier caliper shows mm 34.2
